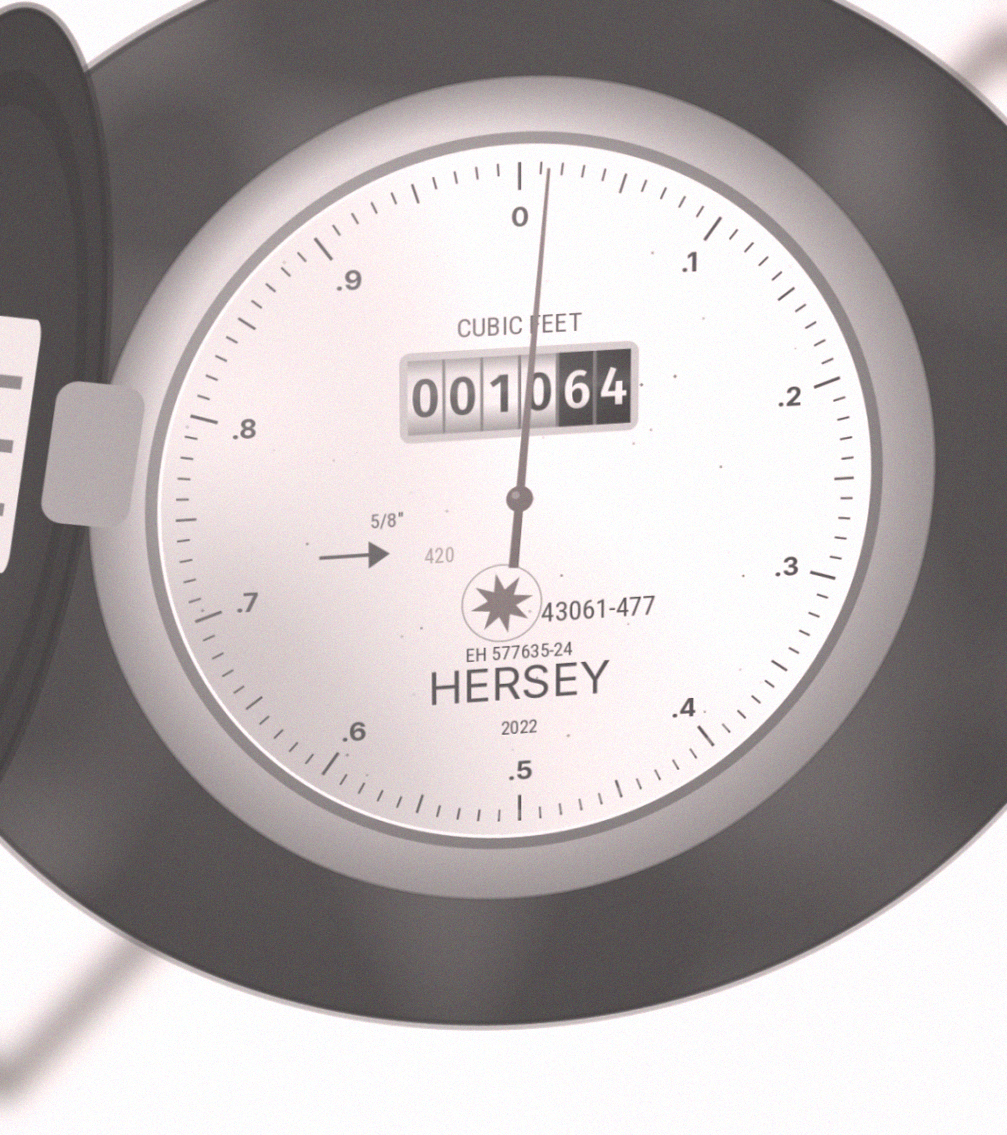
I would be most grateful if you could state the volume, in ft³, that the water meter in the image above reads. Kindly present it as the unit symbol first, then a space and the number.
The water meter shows ft³ 1064.01
